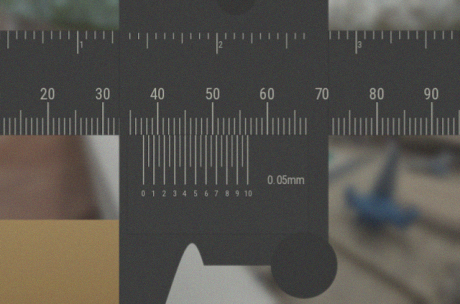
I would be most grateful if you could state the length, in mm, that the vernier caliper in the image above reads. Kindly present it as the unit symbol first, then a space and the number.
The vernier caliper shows mm 37.4
